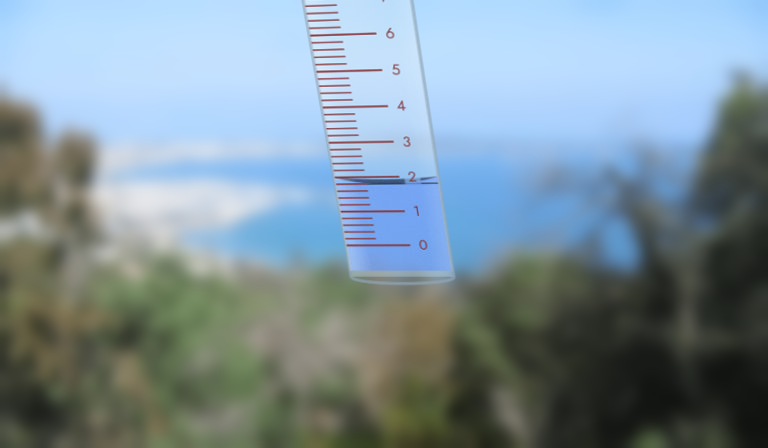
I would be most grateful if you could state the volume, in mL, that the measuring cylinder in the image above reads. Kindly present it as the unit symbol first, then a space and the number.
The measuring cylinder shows mL 1.8
